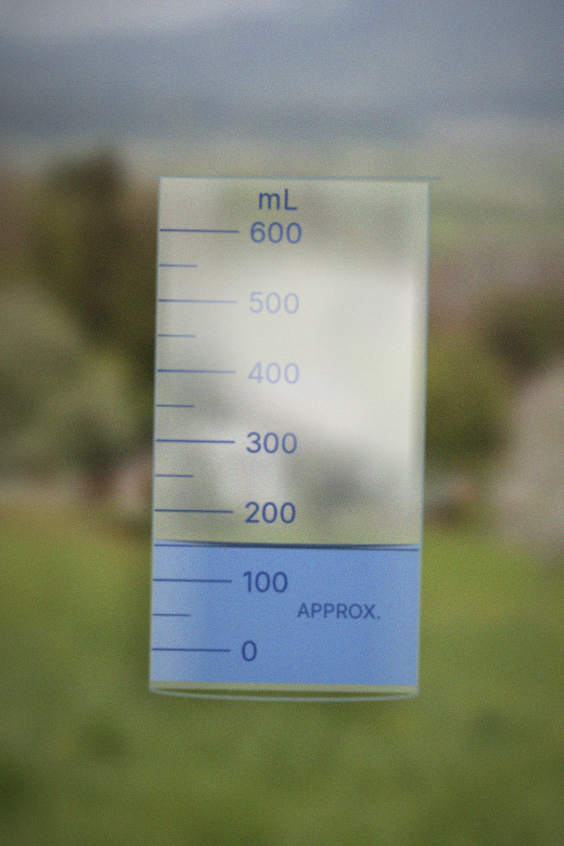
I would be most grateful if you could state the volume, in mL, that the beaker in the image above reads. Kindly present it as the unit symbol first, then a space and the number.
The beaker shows mL 150
